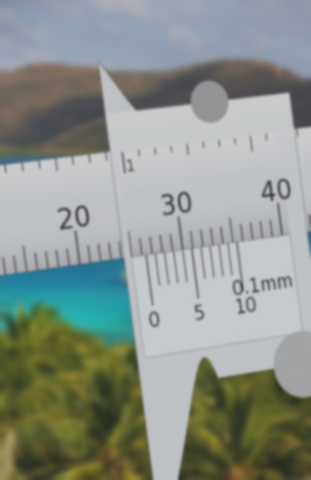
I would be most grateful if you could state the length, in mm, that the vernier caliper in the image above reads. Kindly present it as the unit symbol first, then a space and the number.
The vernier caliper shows mm 26.4
